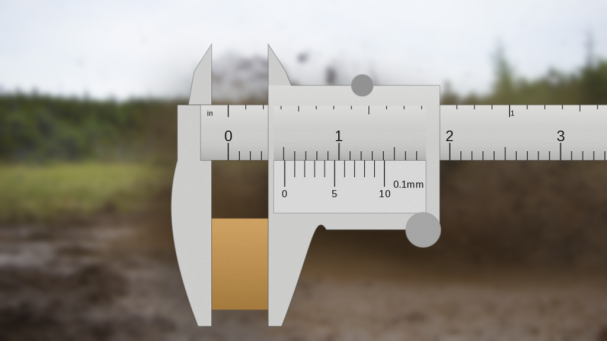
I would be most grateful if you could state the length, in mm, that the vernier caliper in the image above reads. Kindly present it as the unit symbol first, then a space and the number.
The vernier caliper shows mm 5.1
